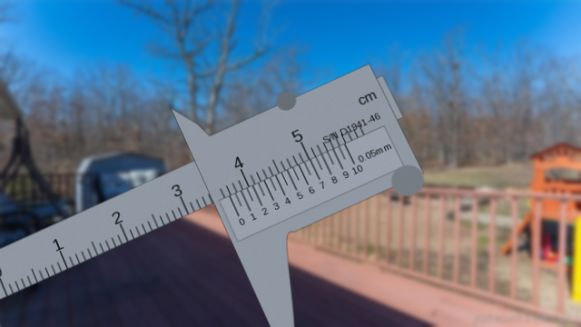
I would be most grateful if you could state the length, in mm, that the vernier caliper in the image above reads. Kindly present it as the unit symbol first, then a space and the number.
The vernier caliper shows mm 36.8
